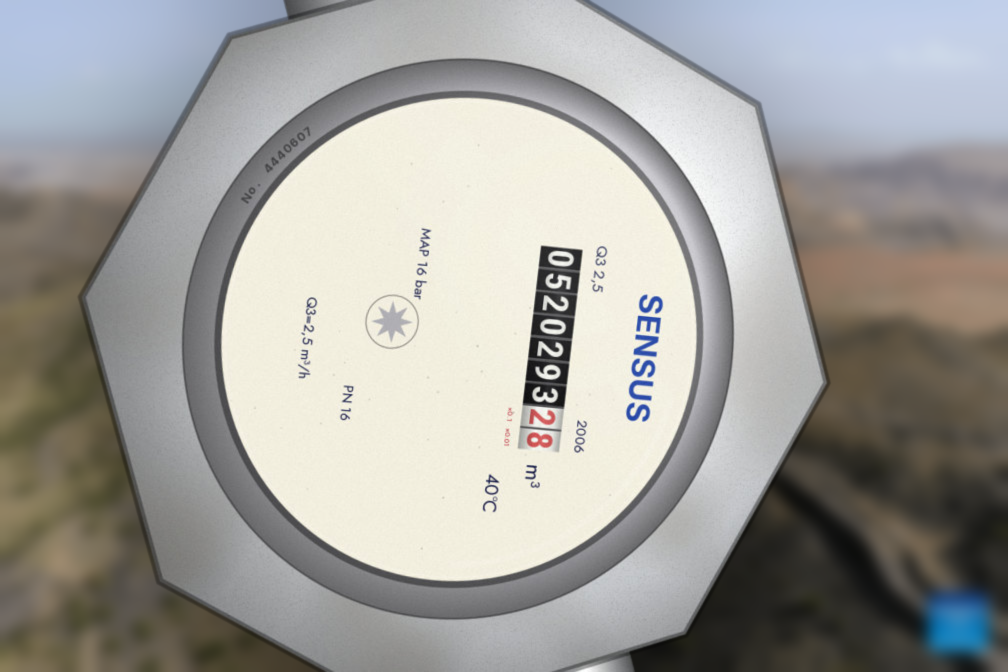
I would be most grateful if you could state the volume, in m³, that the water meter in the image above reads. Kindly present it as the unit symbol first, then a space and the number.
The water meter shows m³ 520293.28
